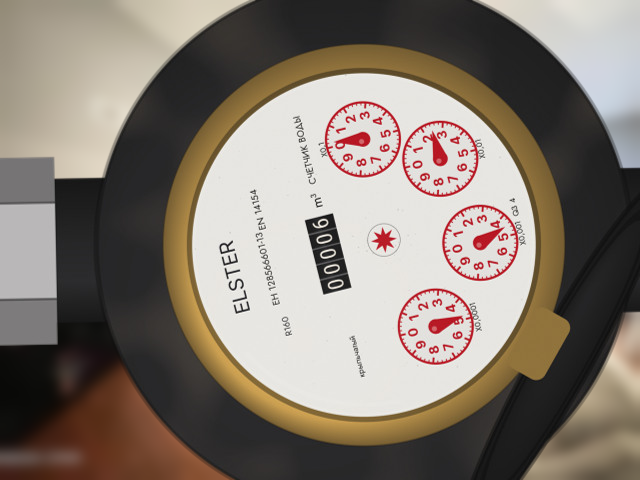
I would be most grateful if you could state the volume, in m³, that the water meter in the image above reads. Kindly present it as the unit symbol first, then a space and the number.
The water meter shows m³ 6.0244
